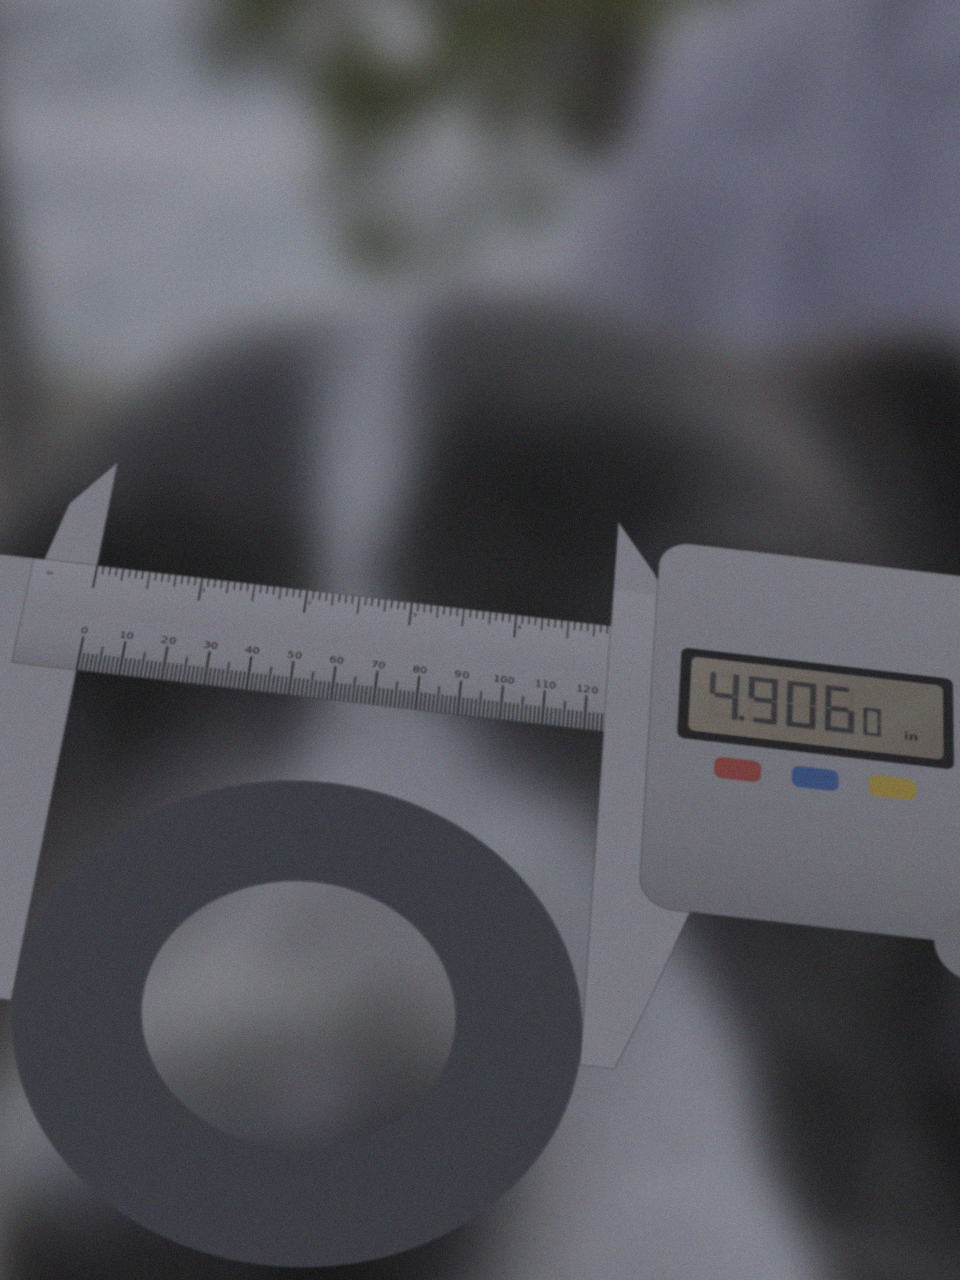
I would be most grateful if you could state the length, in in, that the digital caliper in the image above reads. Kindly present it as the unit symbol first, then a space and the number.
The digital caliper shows in 4.9060
